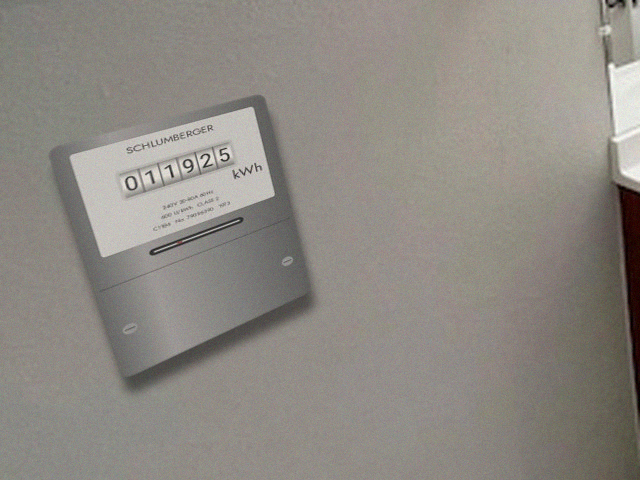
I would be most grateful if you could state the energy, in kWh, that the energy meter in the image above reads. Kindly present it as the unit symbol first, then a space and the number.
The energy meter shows kWh 11925
